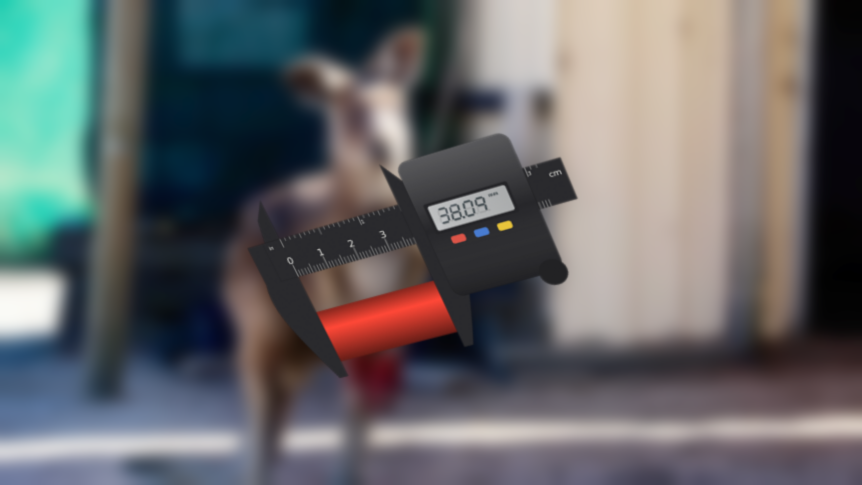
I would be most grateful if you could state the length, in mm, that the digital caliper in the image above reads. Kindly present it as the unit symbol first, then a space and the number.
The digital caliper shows mm 38.09
